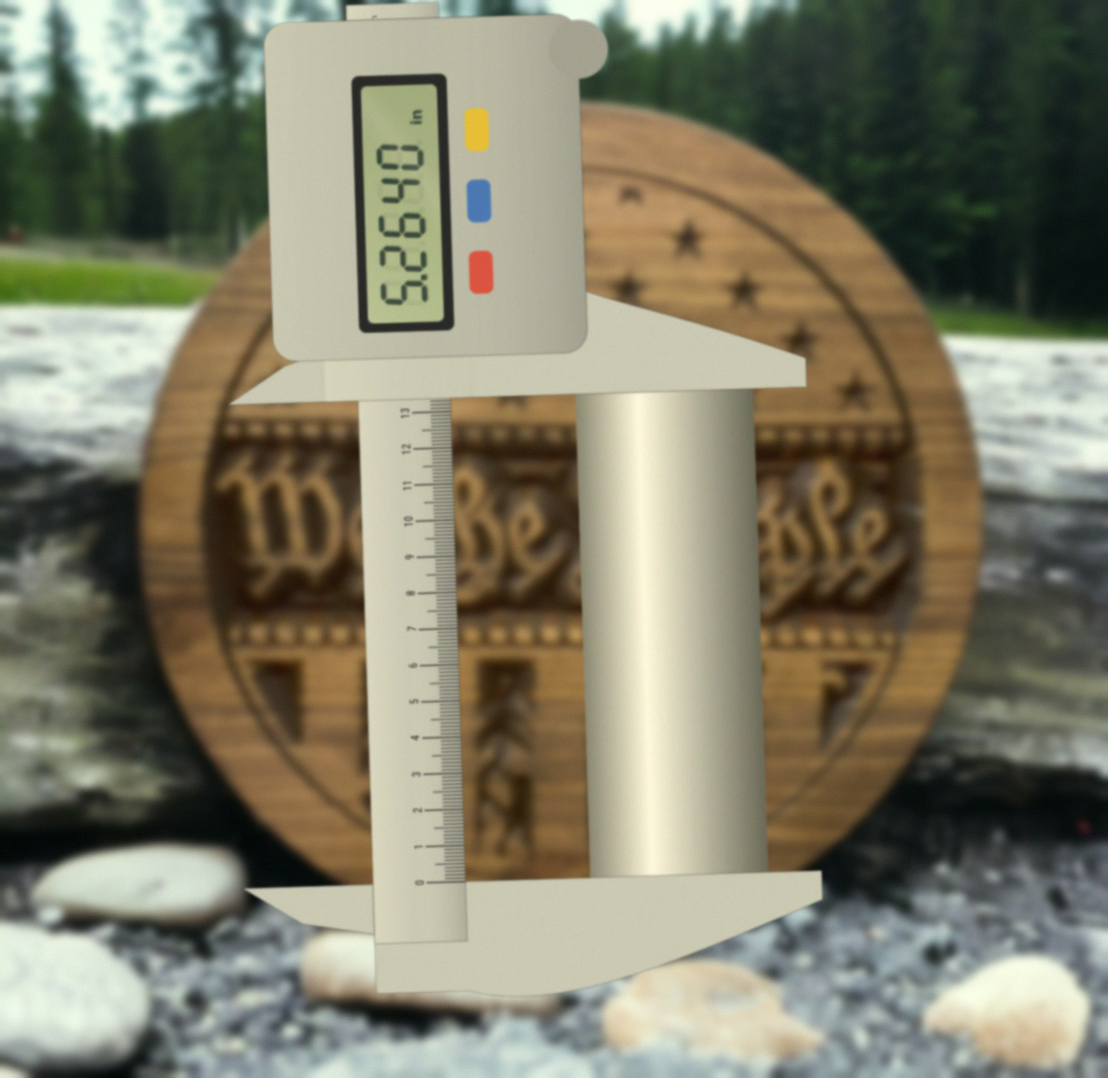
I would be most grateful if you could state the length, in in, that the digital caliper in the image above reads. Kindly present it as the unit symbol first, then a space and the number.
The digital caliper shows in 5.2640
